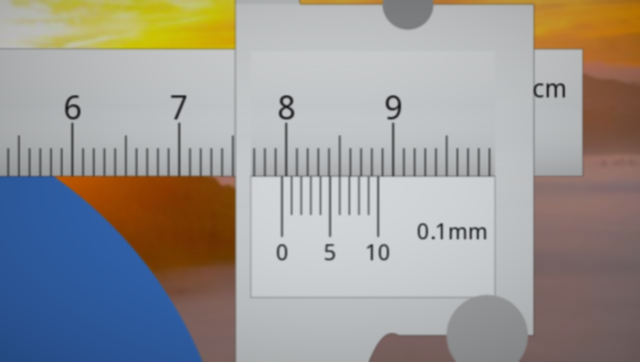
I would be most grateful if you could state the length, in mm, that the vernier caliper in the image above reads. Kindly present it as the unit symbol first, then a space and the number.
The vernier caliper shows mm 79.6
